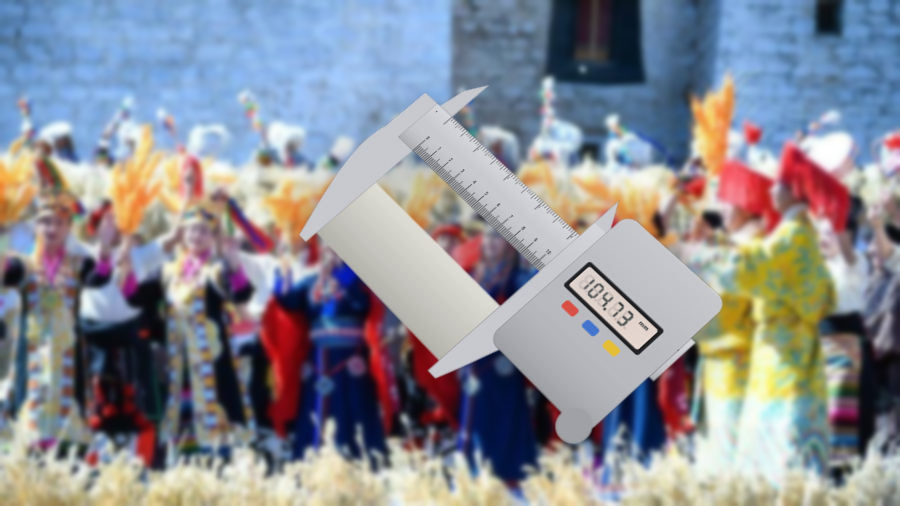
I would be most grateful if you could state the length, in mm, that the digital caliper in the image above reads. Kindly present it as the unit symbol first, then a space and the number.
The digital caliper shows mm 104.73
